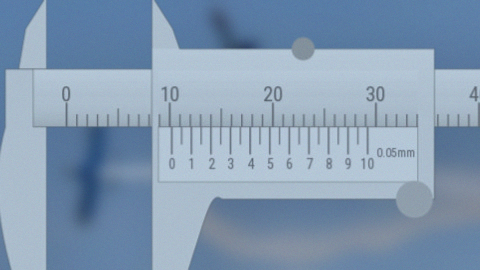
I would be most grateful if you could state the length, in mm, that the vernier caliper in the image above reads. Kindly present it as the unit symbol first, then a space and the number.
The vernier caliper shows mm 10.2
